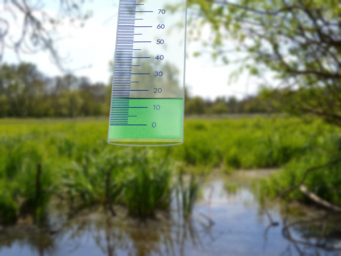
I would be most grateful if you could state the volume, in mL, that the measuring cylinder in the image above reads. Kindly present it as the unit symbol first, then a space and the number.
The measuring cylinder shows mL 15
